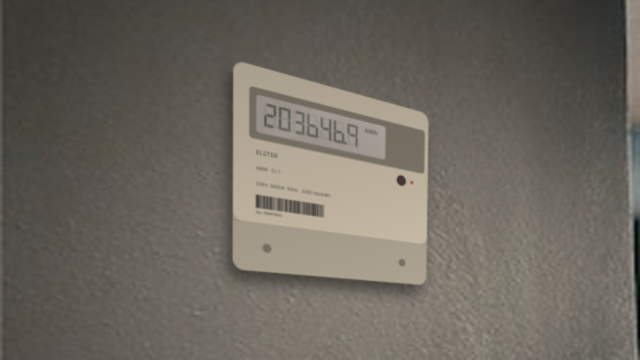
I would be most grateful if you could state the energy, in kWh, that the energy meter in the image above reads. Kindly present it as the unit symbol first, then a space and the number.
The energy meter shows kWh 203646.9
